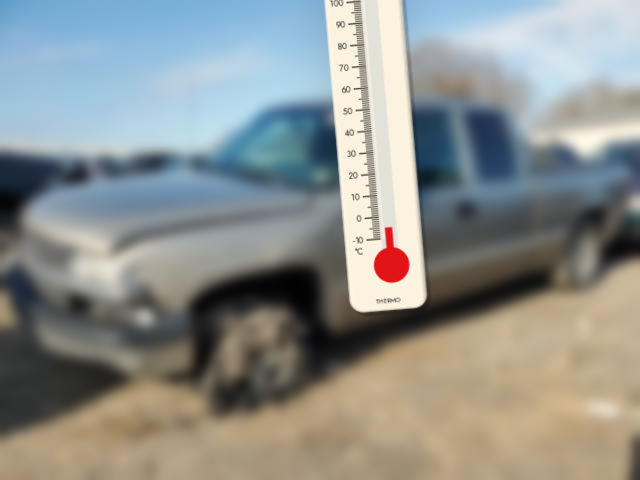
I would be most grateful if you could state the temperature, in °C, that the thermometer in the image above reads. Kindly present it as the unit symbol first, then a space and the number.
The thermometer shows °C -5
